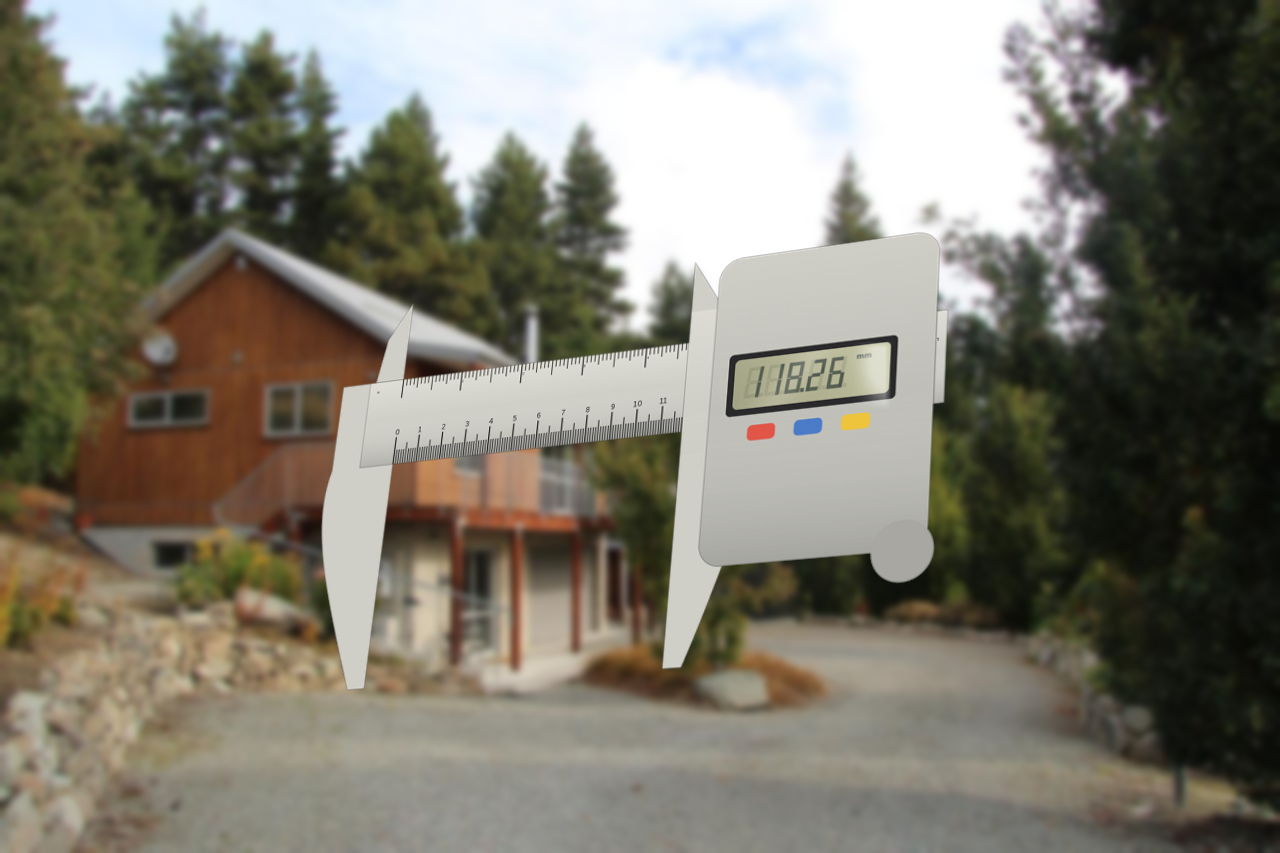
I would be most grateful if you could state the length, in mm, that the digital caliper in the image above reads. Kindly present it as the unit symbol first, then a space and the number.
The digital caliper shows mm 118.26
